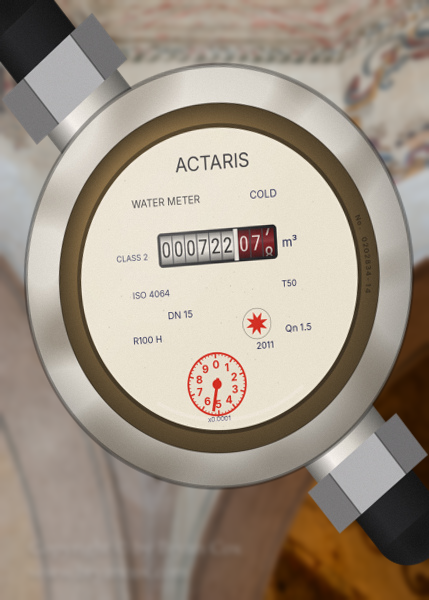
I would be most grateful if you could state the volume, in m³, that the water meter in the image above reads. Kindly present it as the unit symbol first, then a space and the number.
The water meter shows m³ 722.0775
